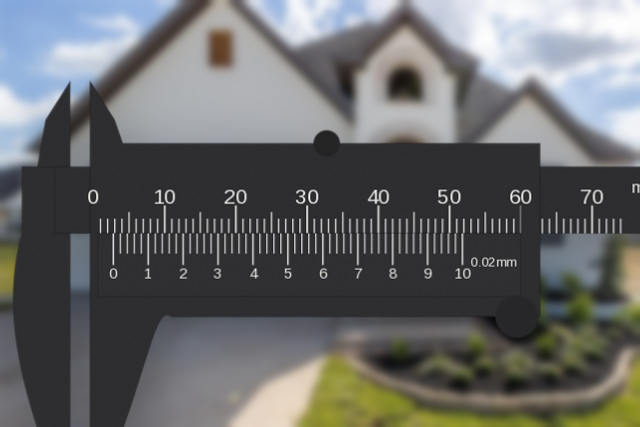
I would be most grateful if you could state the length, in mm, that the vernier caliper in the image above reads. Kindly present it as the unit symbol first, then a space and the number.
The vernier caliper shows mm 2.8
